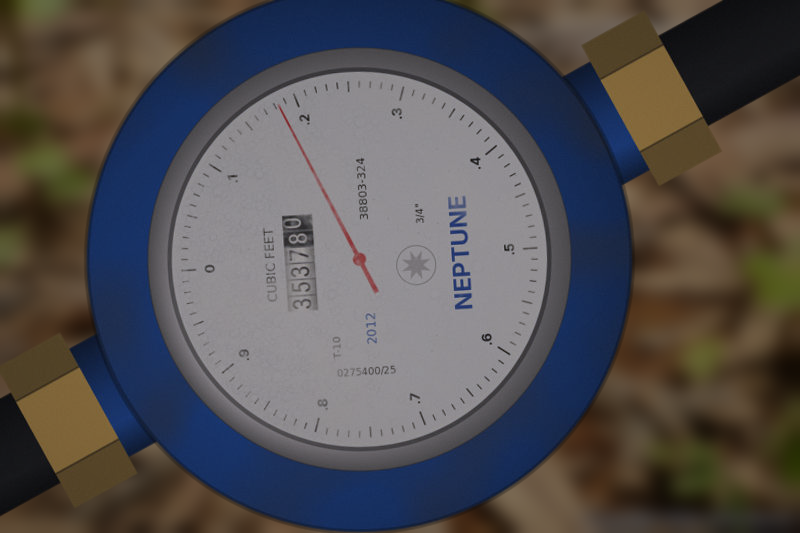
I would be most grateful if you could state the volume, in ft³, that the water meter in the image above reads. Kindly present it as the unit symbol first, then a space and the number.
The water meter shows ft³ 353780.18
